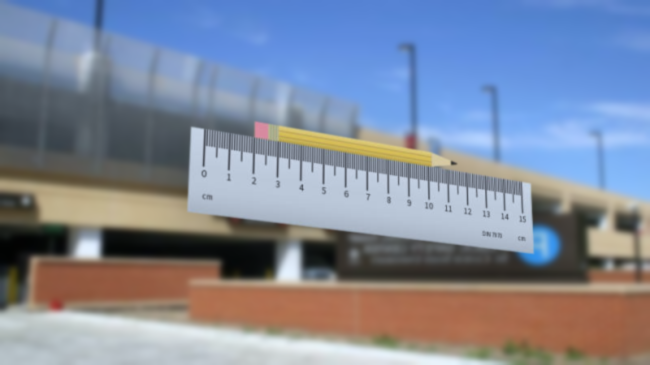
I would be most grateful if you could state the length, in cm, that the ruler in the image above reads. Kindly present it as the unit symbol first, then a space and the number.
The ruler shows cm 9.5
